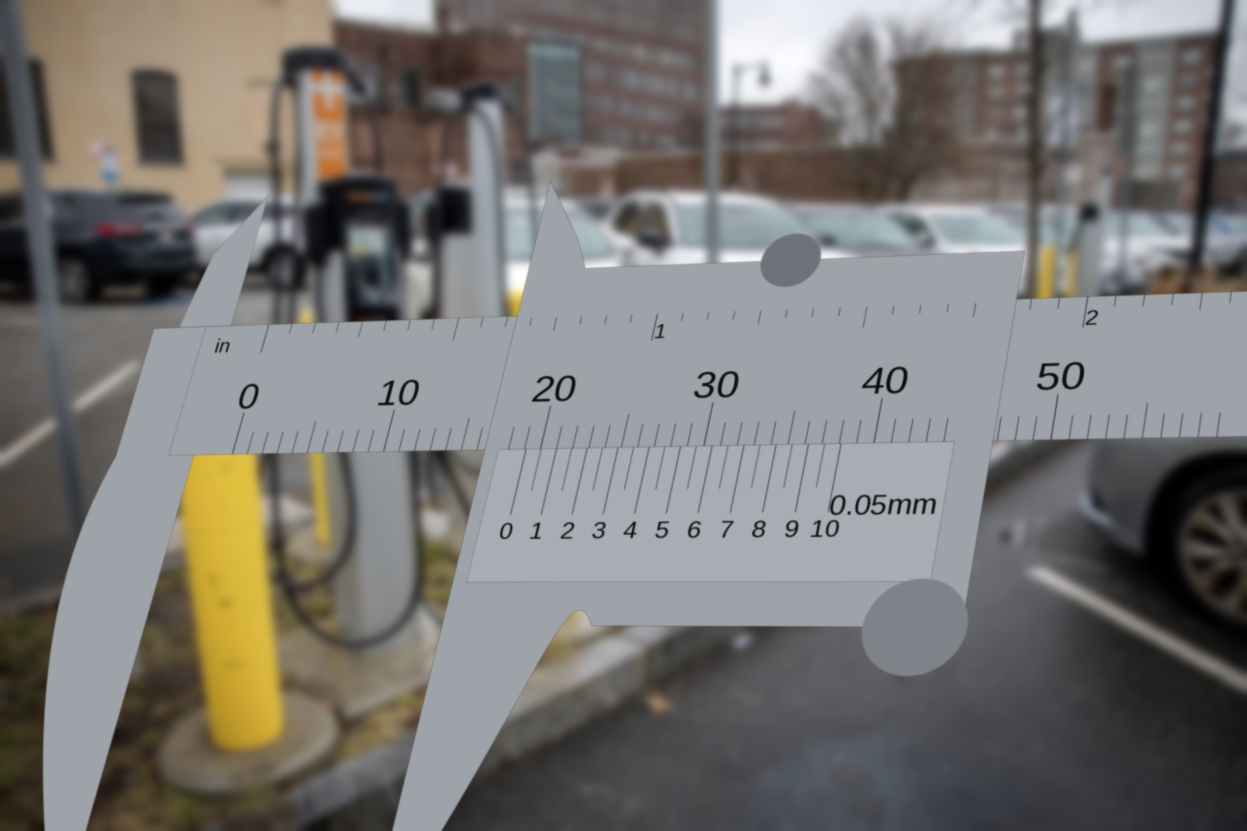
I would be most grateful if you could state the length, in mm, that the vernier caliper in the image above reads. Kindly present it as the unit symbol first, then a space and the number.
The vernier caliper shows mm 19.1
